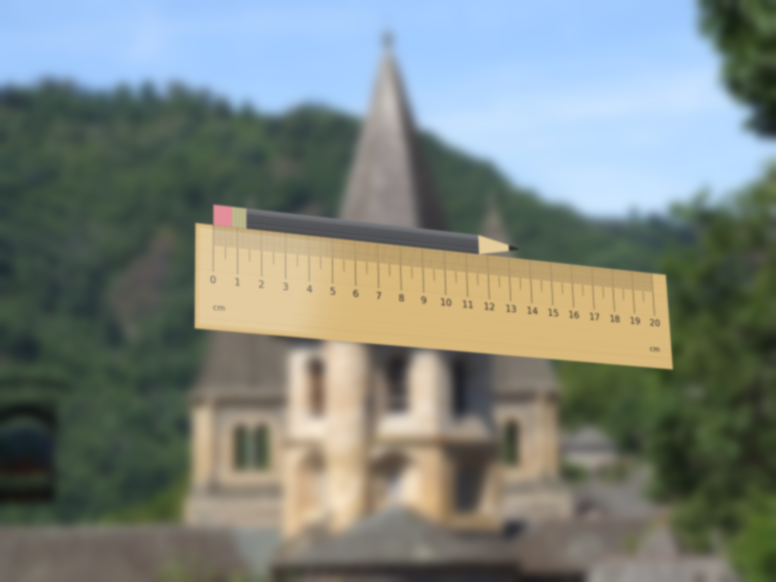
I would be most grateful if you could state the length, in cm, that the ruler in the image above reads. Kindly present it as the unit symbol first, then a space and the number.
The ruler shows cm 13.5
